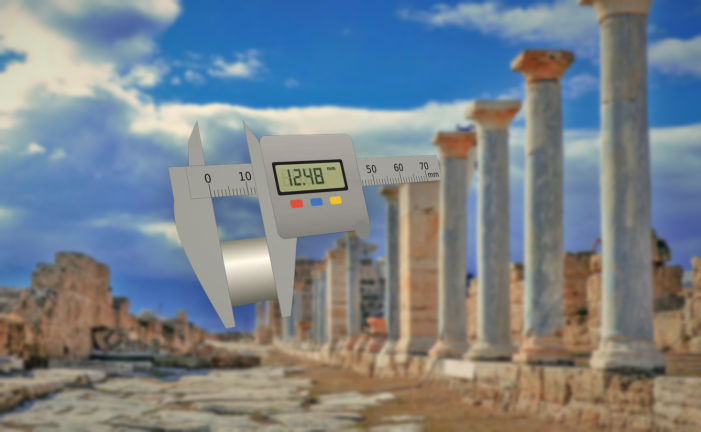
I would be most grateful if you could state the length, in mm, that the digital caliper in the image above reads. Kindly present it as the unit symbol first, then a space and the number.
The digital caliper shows mm 12.48
